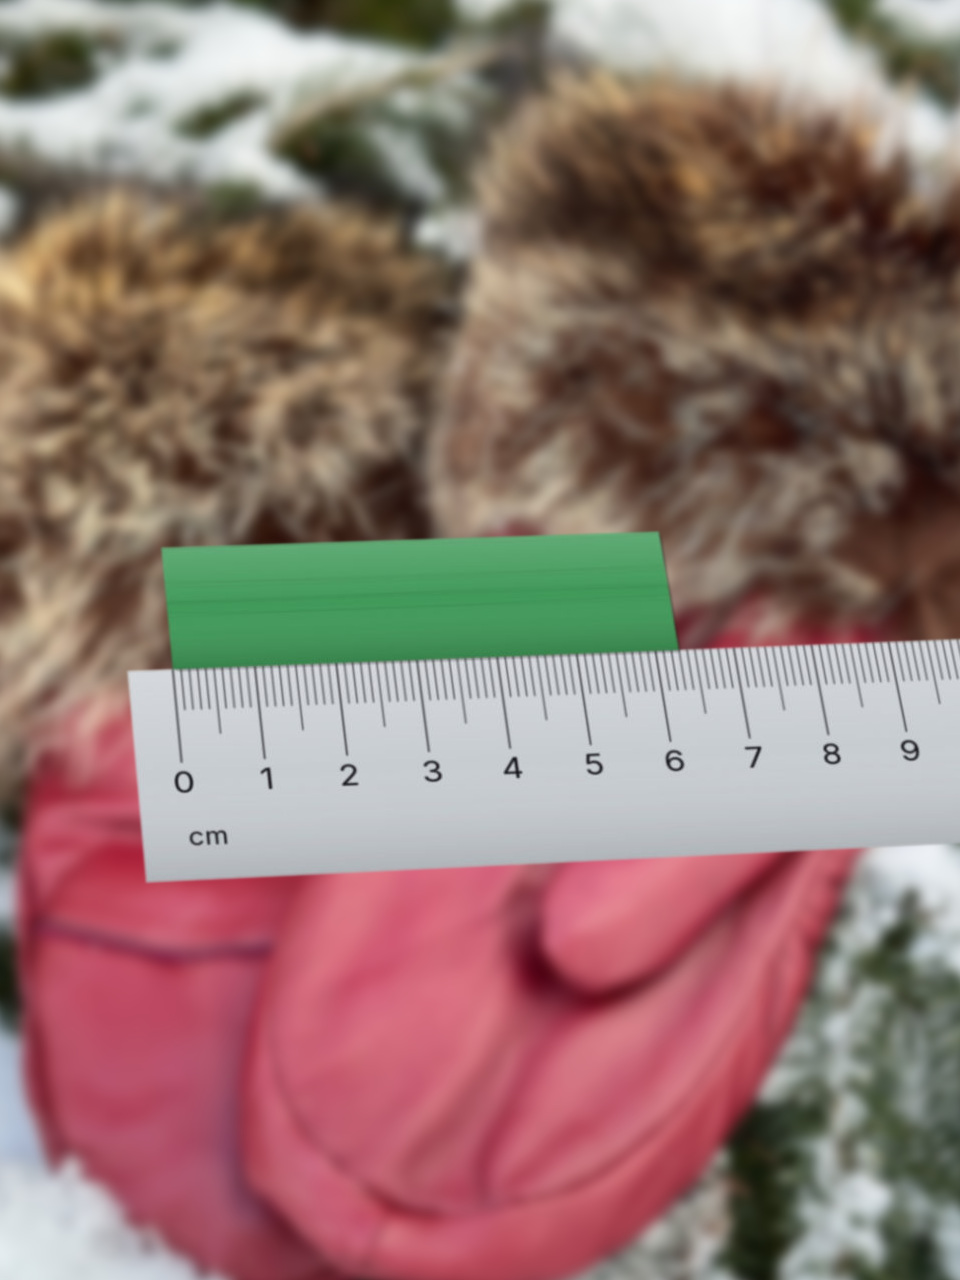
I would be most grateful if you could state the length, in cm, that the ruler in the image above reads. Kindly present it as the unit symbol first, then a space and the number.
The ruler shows cm 6.3
